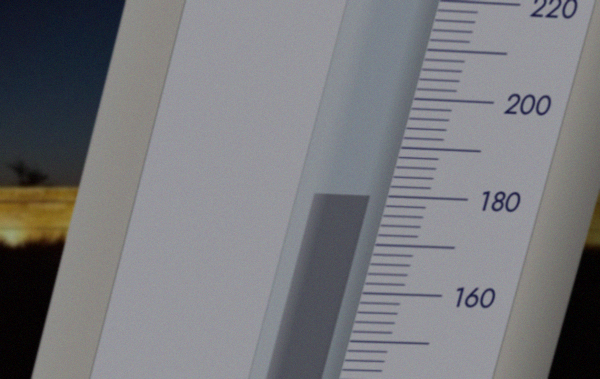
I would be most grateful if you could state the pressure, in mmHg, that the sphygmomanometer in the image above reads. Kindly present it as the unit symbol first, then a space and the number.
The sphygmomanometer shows mmHg 180
